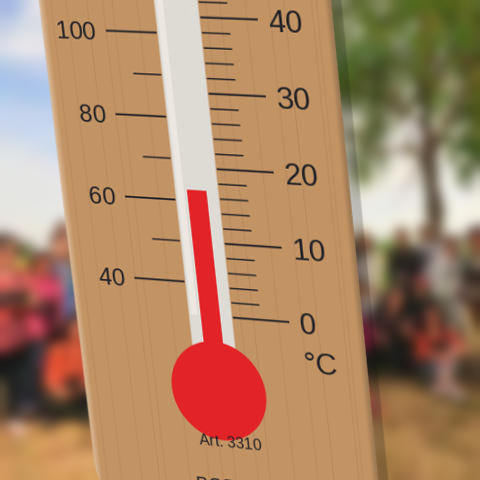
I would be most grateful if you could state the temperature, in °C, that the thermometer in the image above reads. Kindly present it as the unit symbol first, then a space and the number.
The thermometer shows °C 17
